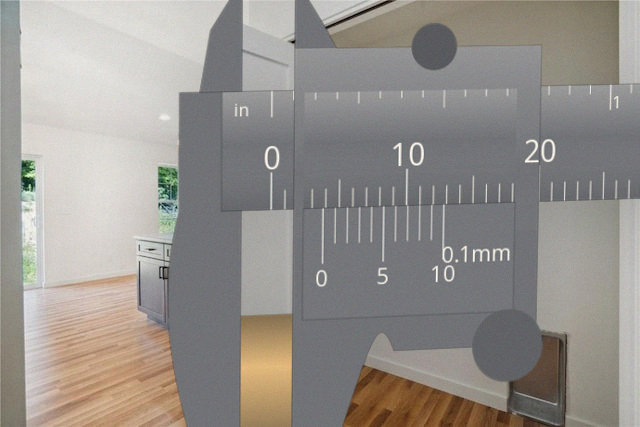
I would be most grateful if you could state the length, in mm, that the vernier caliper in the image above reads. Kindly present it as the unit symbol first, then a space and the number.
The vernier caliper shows mm 3.8
